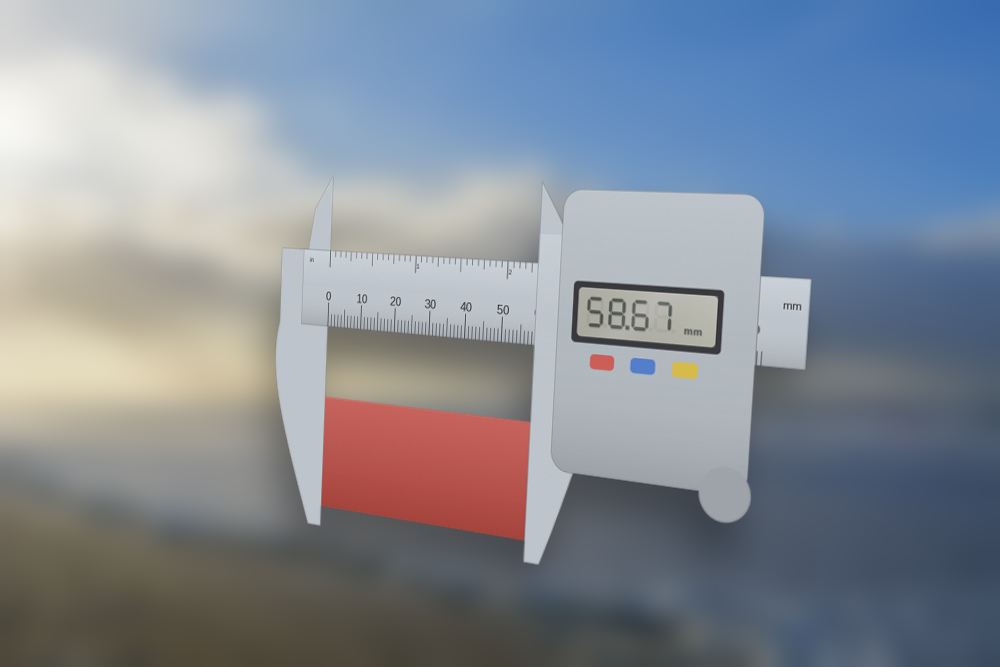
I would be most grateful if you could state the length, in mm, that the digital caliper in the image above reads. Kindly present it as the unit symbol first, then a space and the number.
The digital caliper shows mm 58.67
